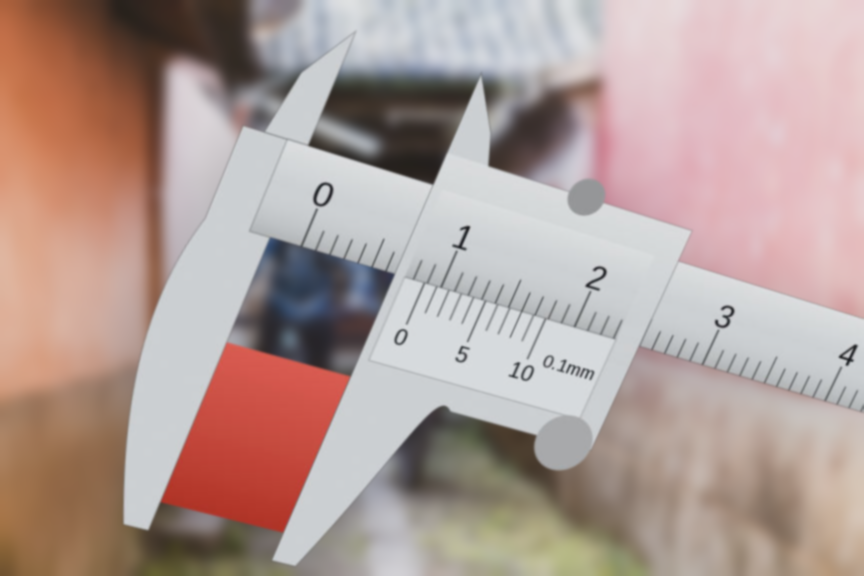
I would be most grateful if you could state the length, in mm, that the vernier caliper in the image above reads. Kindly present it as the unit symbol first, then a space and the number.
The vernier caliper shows mm 8.8
